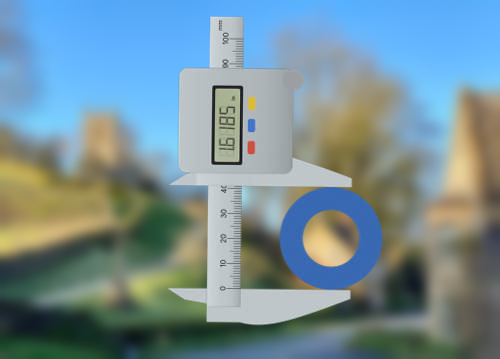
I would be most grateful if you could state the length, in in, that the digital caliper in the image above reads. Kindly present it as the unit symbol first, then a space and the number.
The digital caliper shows in 1.6185
